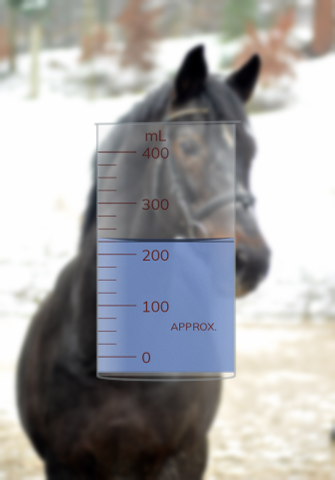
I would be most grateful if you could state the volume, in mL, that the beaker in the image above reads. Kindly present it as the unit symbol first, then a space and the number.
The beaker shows mL 225
